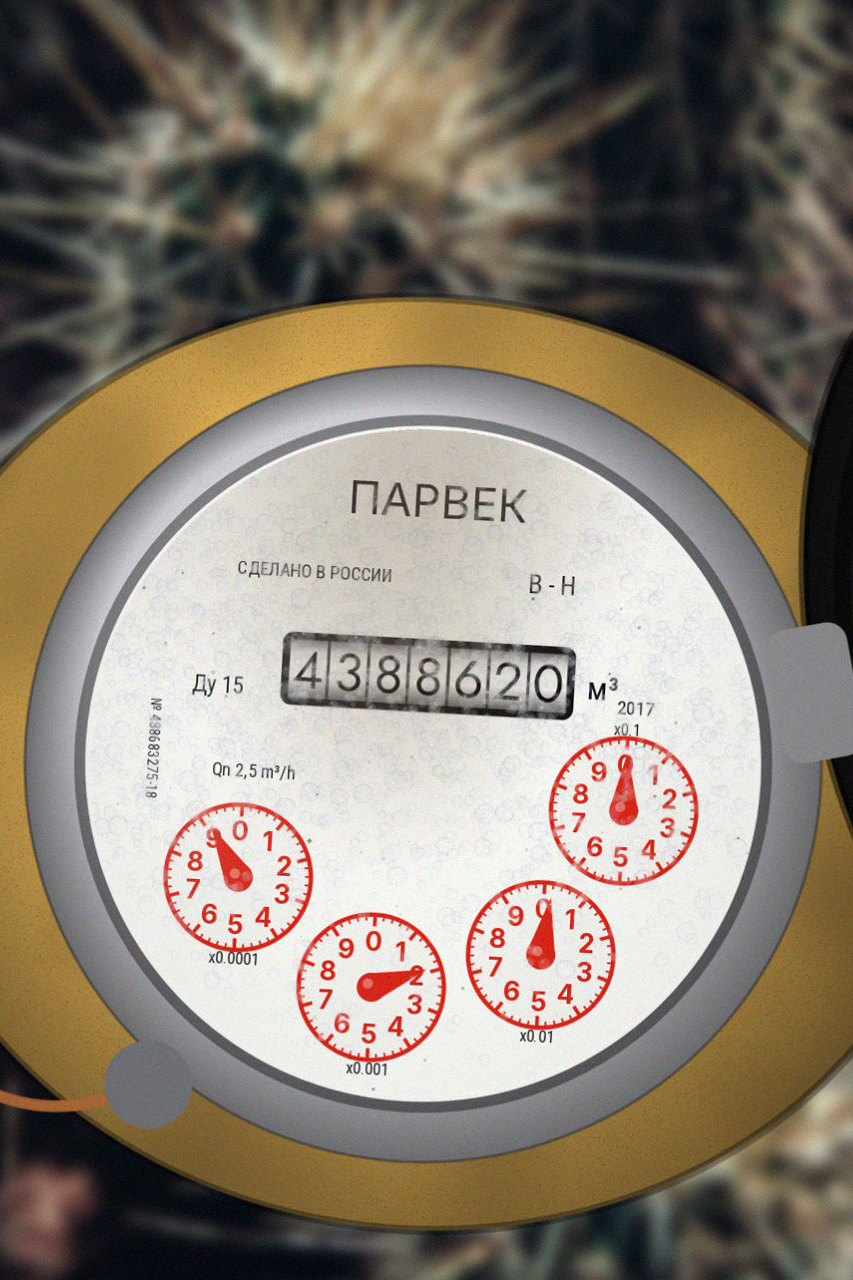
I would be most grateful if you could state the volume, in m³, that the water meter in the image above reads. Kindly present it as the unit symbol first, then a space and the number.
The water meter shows m³ 4388620.0019
